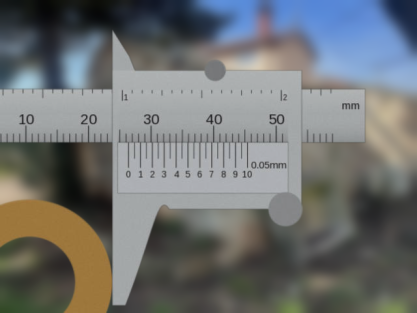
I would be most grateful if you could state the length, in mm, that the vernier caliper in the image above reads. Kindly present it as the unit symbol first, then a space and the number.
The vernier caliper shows mm 26.4
